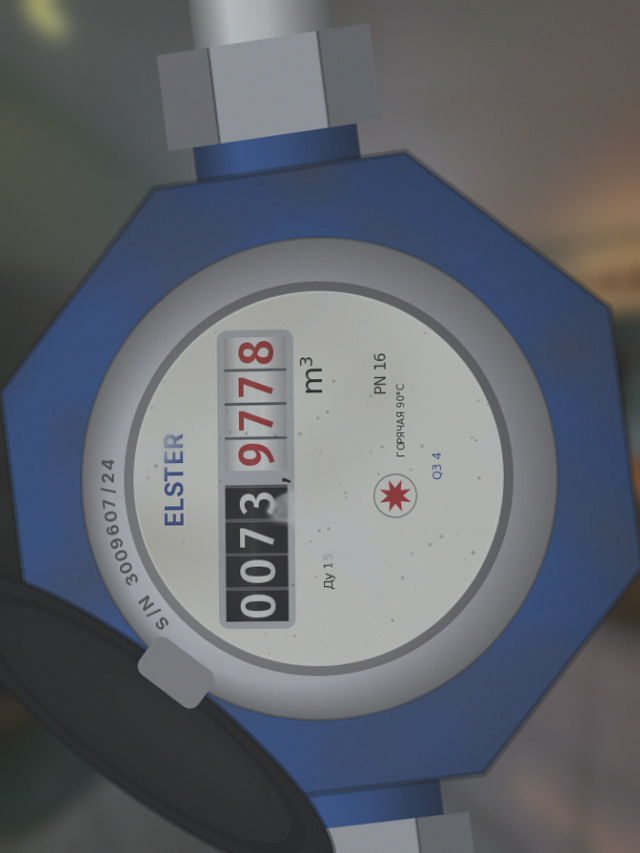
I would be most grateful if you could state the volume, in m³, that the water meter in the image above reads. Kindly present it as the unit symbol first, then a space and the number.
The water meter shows m³ 73.9778
